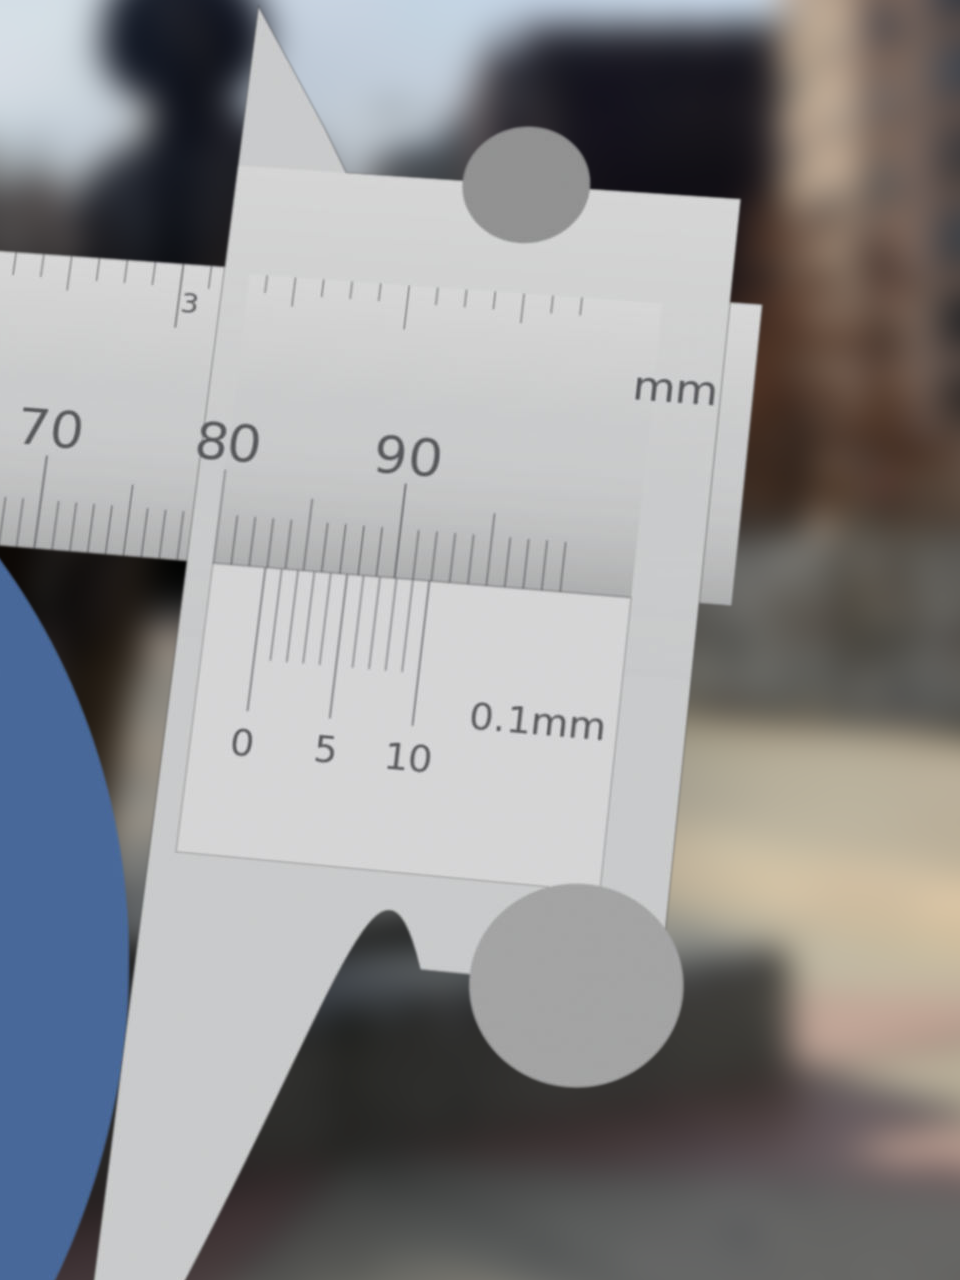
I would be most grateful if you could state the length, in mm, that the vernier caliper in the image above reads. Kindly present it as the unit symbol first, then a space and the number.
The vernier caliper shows mm 82.9
